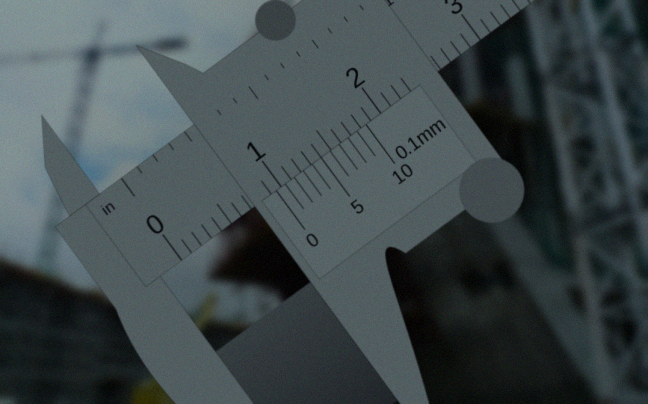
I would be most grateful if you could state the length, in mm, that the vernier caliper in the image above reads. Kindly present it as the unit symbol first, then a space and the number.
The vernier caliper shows mm 9.5
